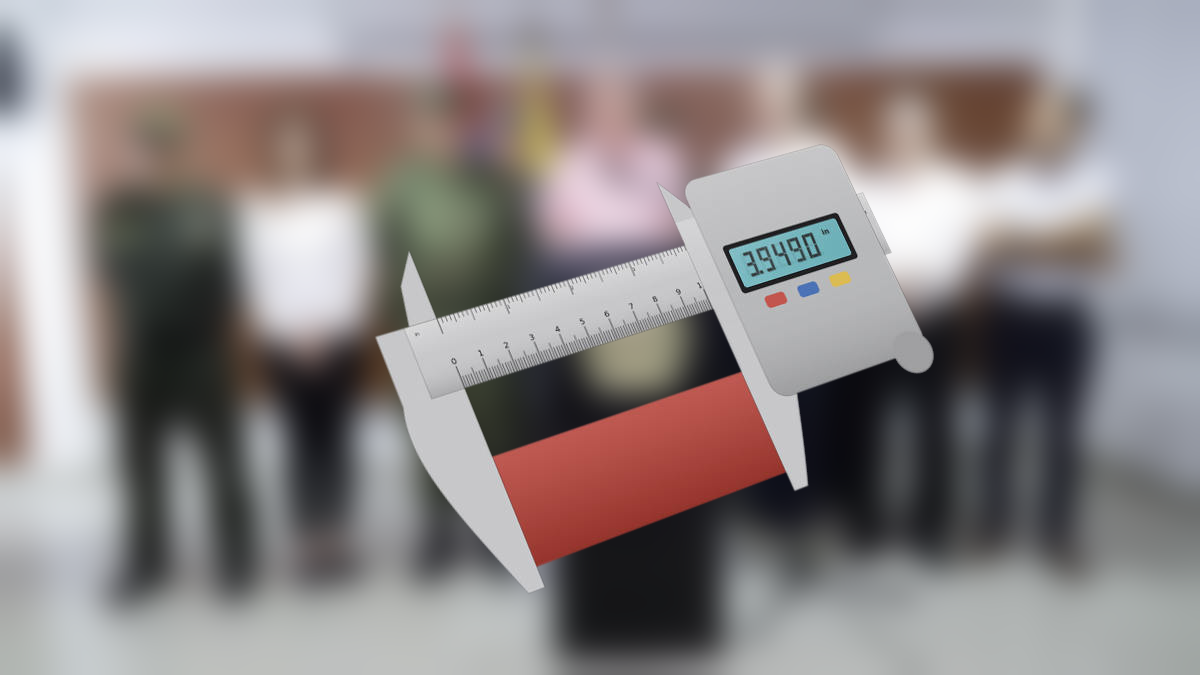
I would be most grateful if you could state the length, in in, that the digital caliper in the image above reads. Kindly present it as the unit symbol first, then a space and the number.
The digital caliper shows in 3.9490
